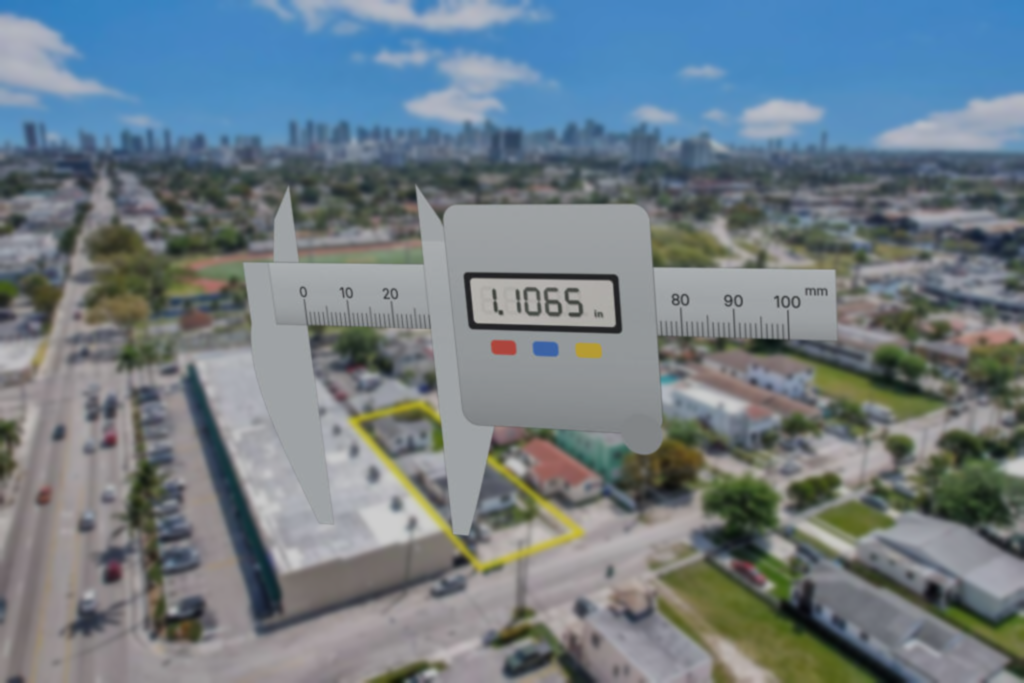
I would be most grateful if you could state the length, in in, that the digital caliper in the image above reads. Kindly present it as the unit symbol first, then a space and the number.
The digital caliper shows in 1.1065
